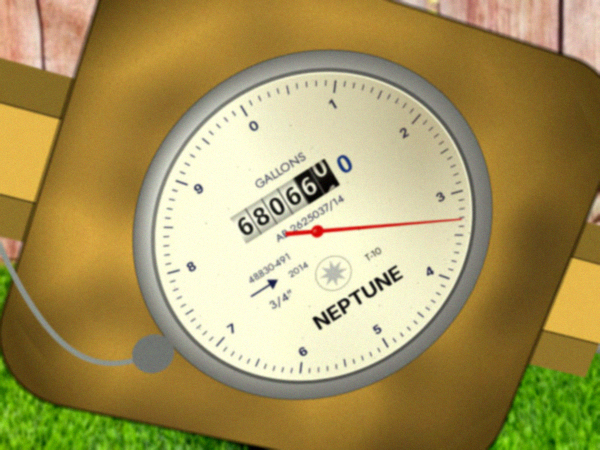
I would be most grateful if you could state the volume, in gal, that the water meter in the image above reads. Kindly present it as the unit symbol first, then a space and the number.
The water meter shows gal 6806603.3
